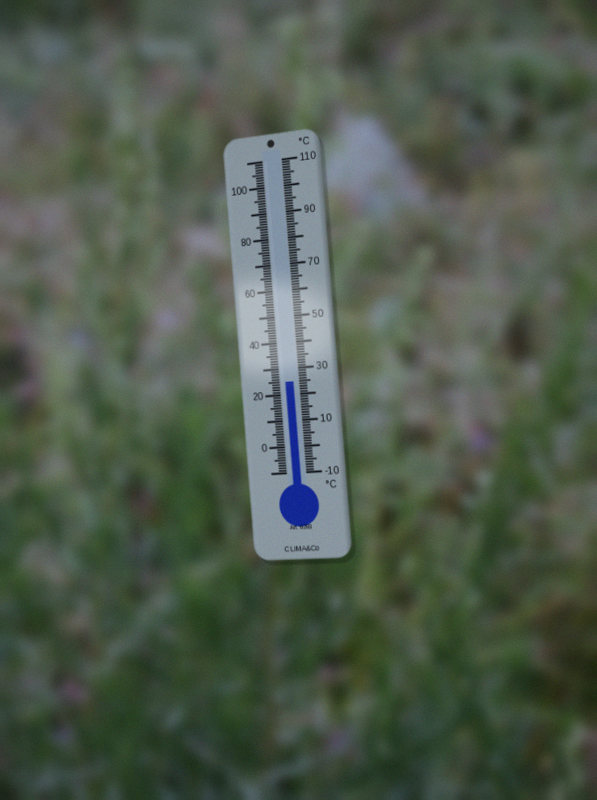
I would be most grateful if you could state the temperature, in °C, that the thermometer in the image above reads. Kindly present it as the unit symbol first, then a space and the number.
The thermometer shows °C 25
